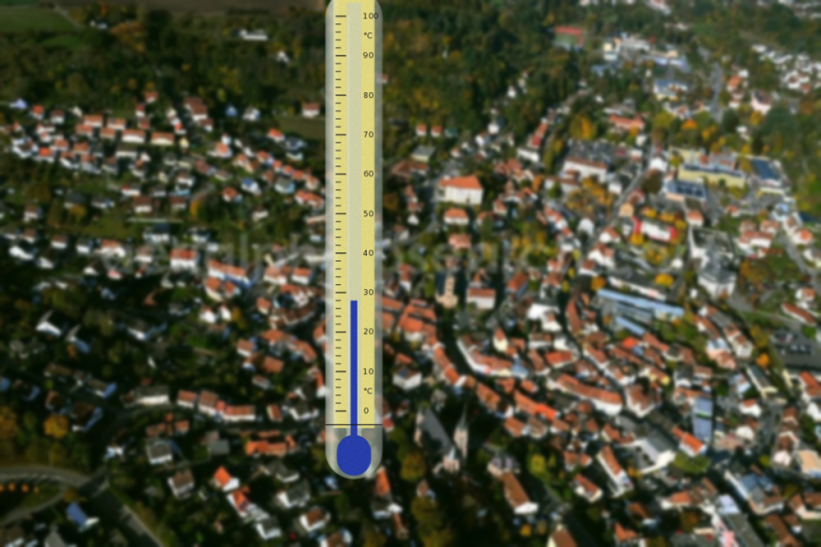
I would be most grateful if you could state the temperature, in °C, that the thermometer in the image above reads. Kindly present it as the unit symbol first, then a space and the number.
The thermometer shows °C 28
